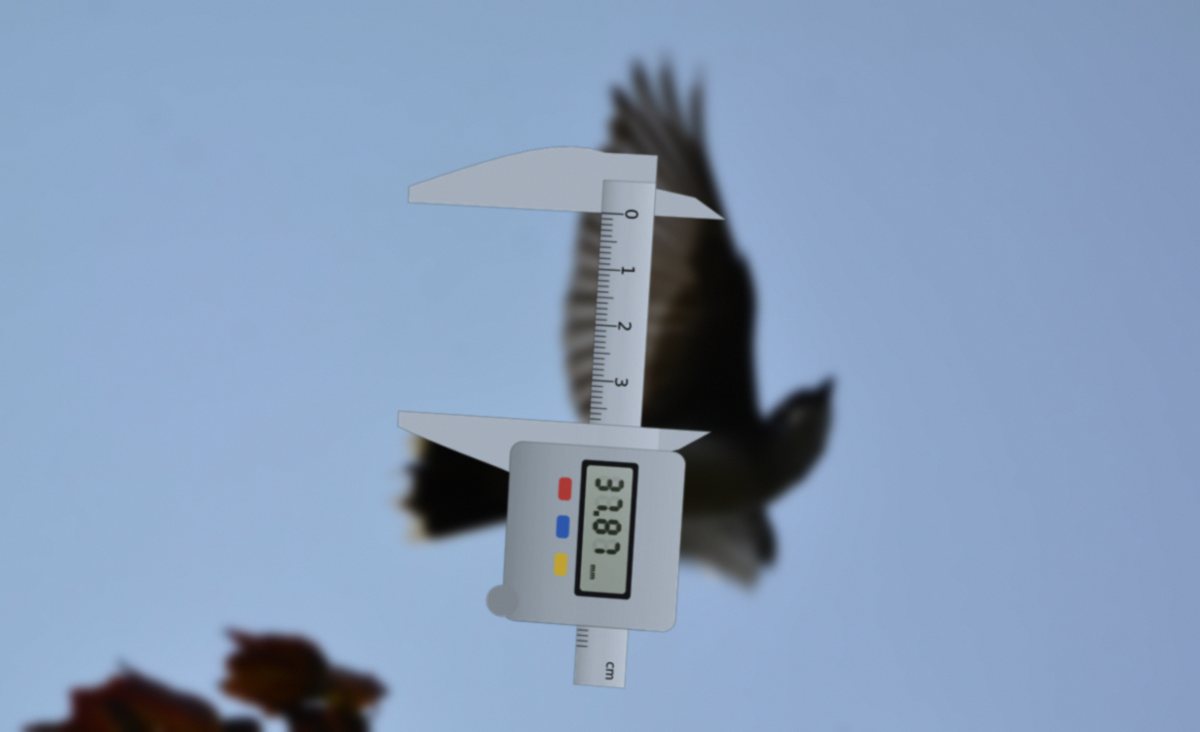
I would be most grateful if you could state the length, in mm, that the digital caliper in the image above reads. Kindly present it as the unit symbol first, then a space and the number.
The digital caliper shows mm 37.87
